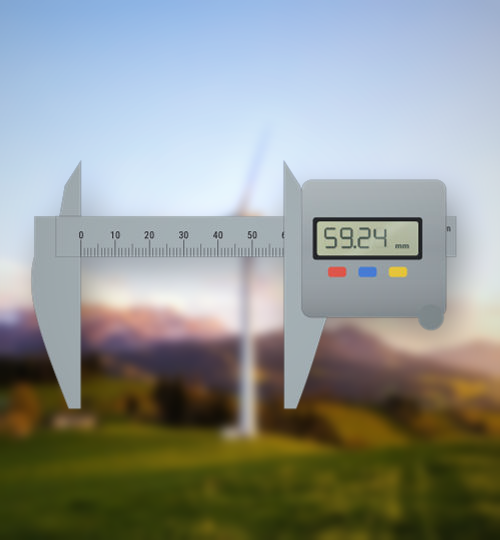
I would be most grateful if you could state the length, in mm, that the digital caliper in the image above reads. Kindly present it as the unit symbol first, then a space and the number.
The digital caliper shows mm 59.24
